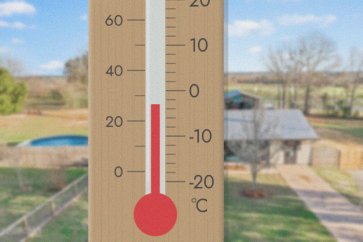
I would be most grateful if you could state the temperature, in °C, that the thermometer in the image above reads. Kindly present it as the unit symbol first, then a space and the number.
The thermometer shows °C -3
